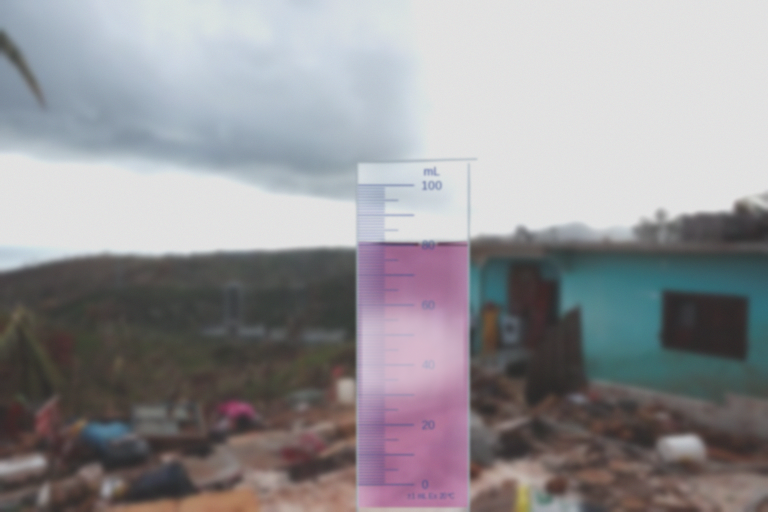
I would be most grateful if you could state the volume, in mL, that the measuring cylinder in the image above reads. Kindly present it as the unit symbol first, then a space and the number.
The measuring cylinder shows mL 80
